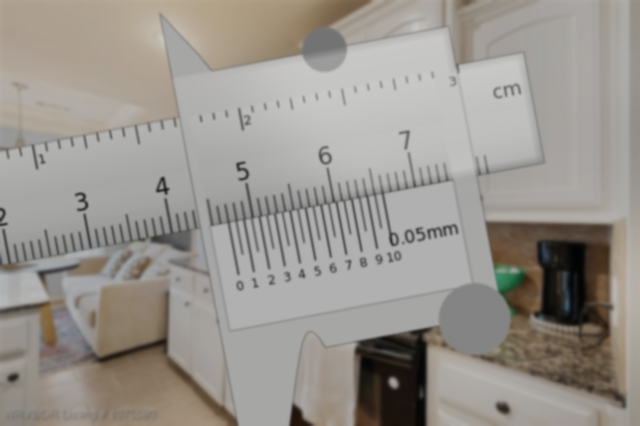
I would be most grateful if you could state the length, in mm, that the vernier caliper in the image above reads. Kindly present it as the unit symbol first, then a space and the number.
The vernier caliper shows mm 47.0
